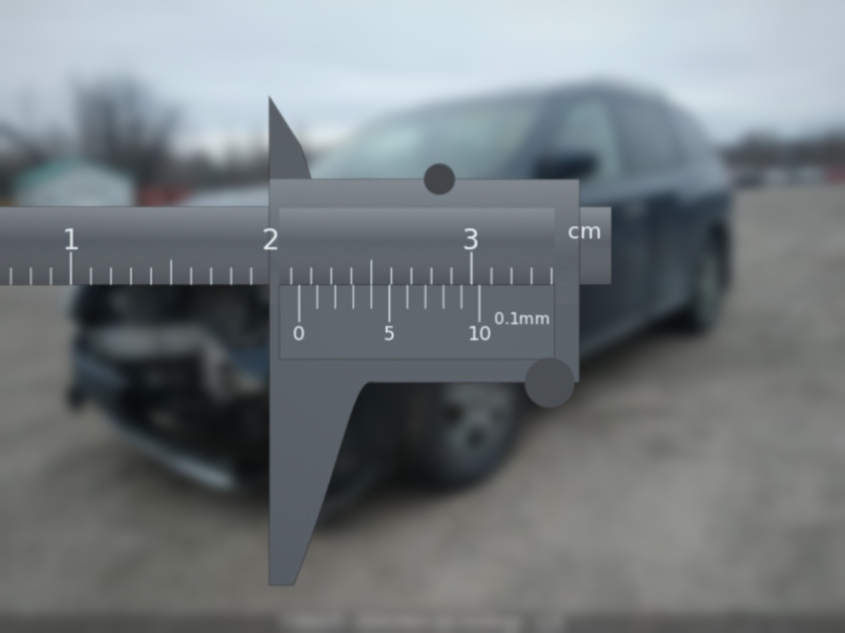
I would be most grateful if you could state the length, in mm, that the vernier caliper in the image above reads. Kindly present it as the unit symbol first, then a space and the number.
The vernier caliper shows mm 21.4
